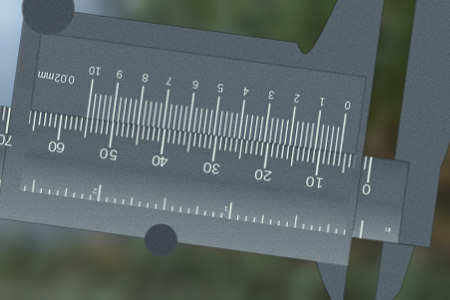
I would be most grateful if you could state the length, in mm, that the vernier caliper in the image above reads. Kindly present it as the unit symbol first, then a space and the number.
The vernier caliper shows mm 6.0
